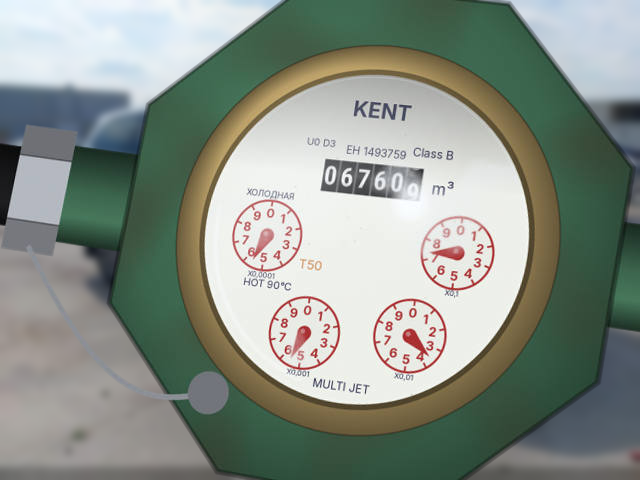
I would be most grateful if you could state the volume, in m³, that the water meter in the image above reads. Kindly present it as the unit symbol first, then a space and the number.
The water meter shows m³ 67608.7355
